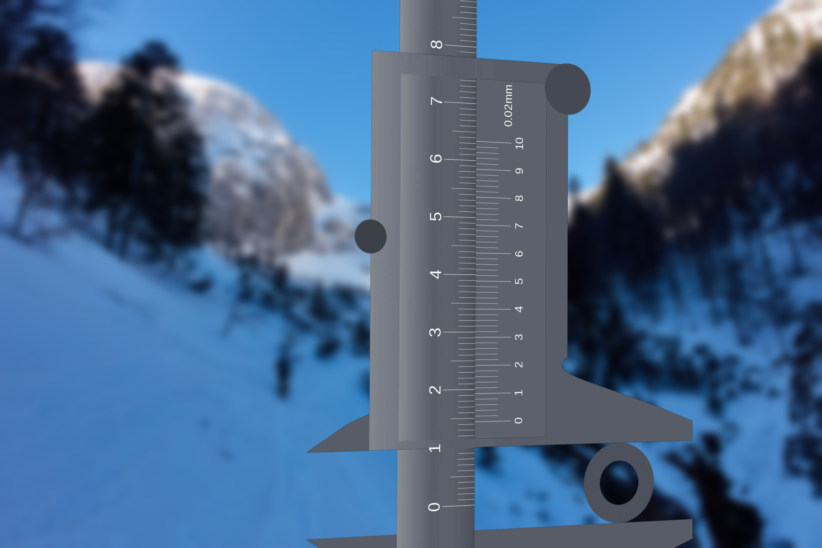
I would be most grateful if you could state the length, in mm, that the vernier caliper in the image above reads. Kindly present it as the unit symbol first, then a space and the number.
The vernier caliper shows mm 14.4
